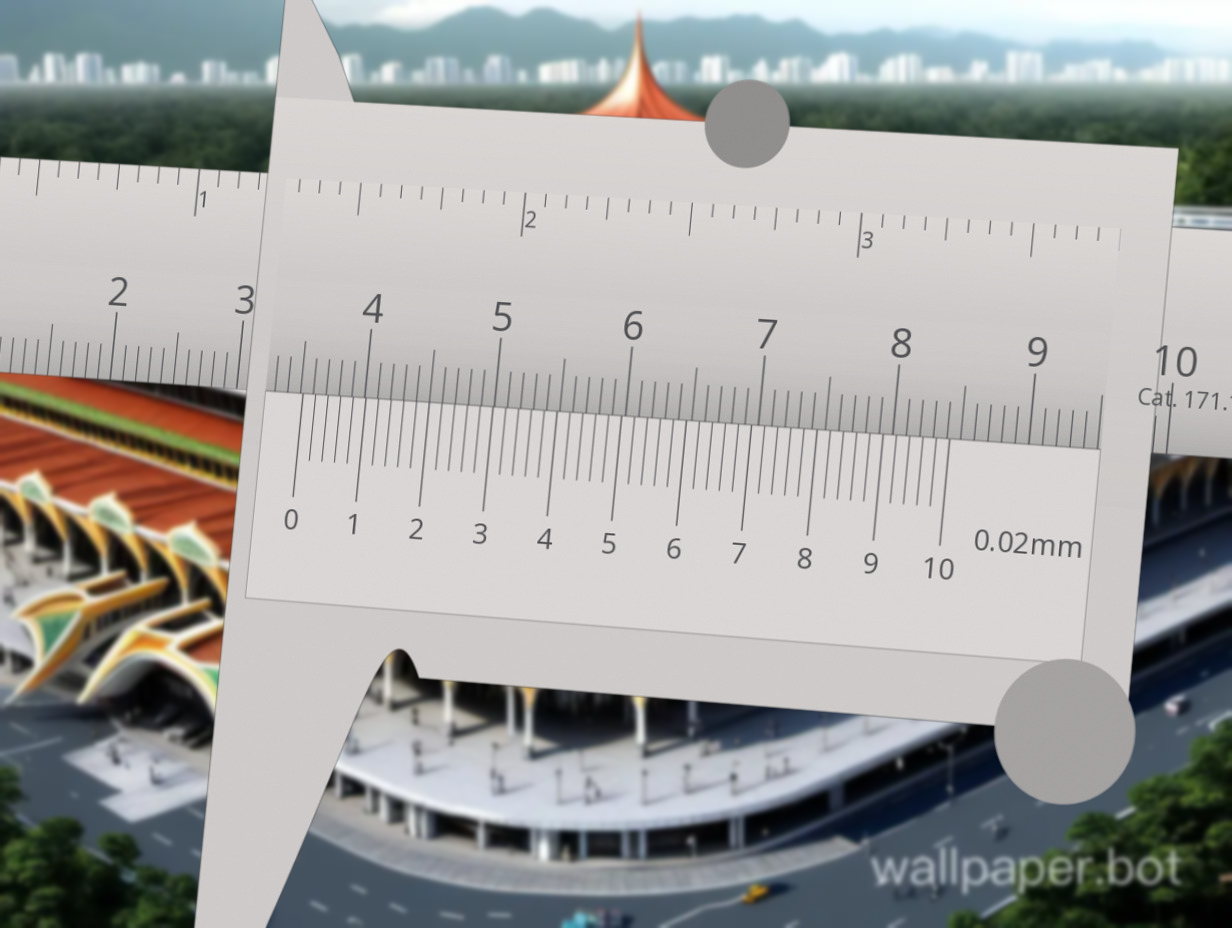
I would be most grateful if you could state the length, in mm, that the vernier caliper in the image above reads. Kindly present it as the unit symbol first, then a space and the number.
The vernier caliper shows mm 35.2
